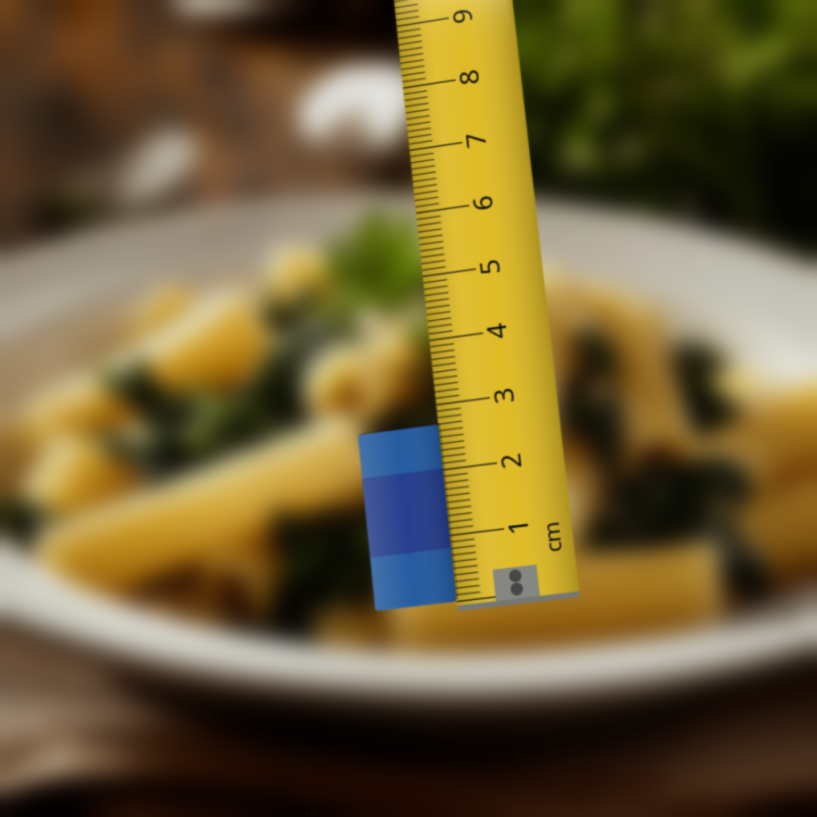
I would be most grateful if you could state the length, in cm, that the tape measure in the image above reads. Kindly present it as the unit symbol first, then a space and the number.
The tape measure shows cm 2.7
